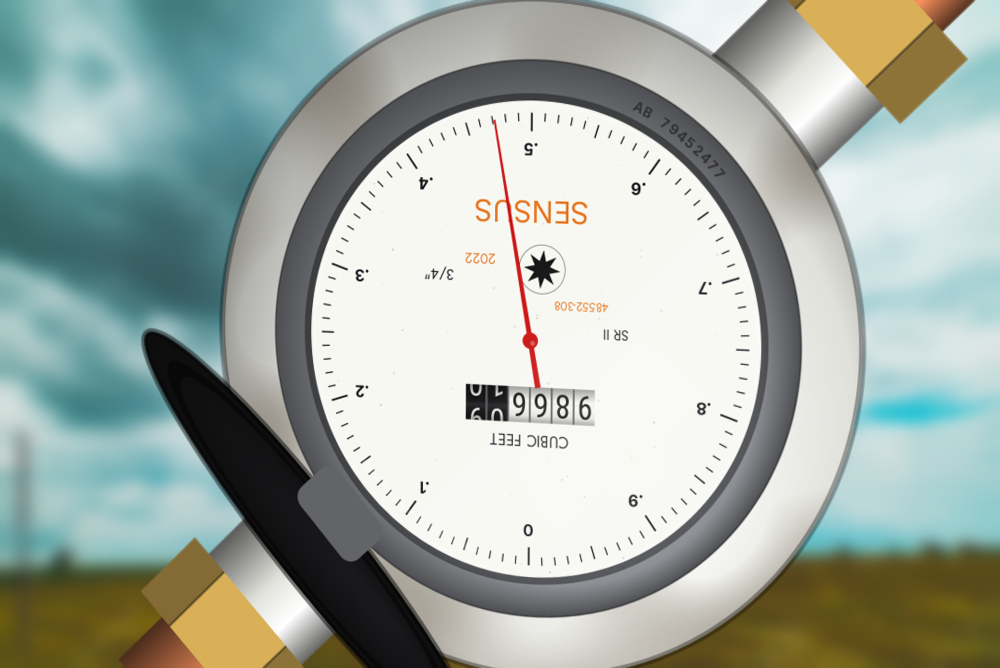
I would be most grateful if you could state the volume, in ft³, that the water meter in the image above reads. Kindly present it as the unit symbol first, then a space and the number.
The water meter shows ft³ 986609.47
